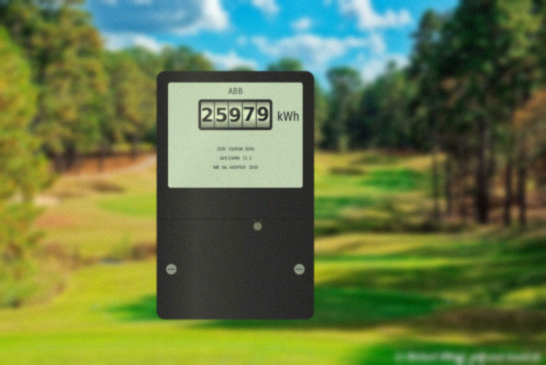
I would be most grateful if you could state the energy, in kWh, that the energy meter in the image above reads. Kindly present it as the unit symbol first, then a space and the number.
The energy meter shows kWh 25979
